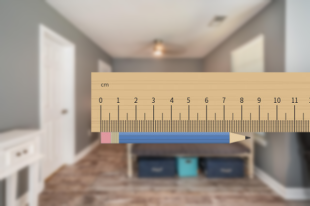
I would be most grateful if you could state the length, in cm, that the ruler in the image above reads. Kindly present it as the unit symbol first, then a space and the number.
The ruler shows cm 8.5
